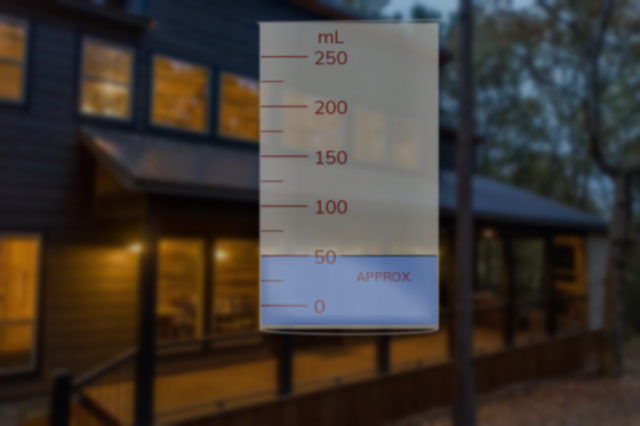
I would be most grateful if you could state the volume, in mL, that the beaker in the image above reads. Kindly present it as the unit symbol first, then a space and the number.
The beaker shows mL 50
